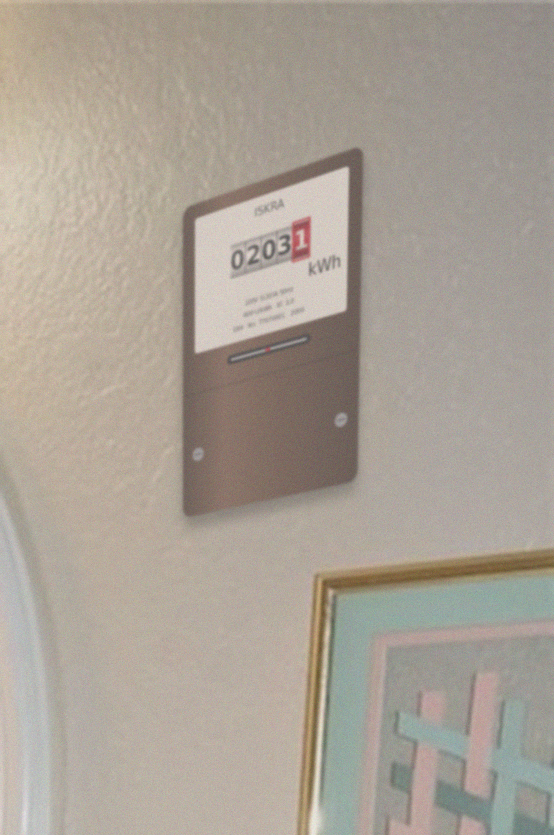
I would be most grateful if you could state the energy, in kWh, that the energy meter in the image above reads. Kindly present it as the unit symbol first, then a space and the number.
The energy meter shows kWh 203.1
